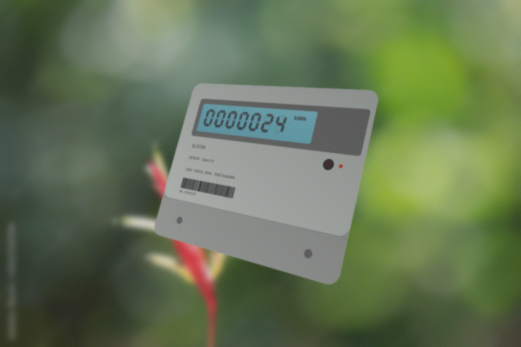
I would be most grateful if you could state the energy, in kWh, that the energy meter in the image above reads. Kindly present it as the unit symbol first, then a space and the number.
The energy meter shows kWh 24
